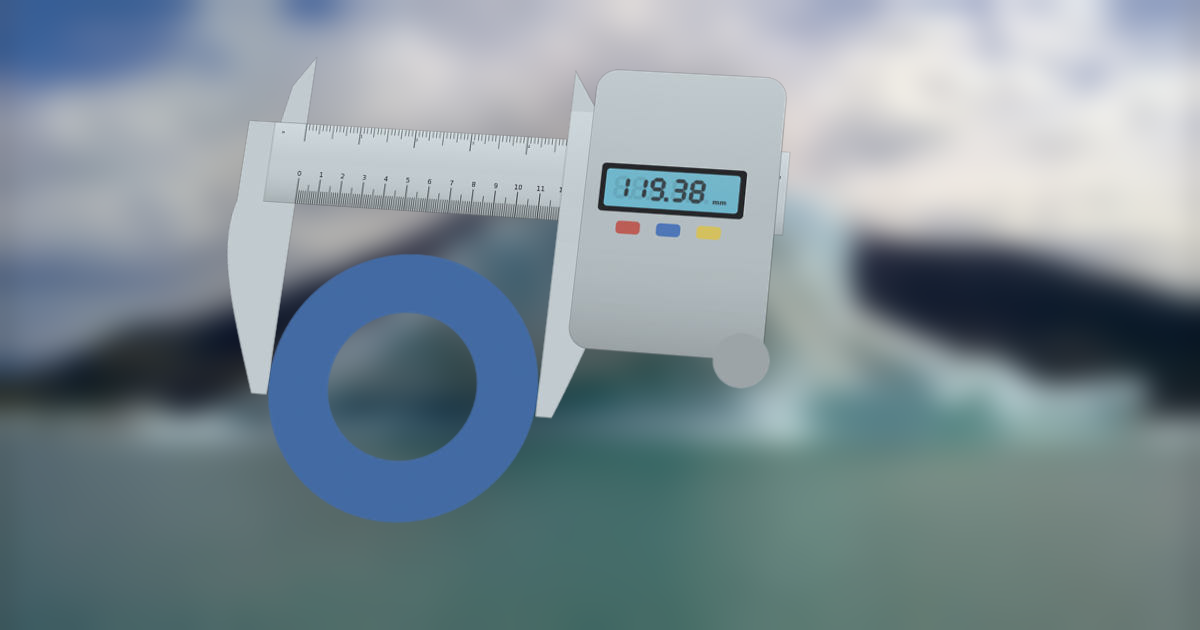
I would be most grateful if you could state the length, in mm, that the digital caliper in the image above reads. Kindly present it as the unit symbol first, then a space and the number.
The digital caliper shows mm 119.38
